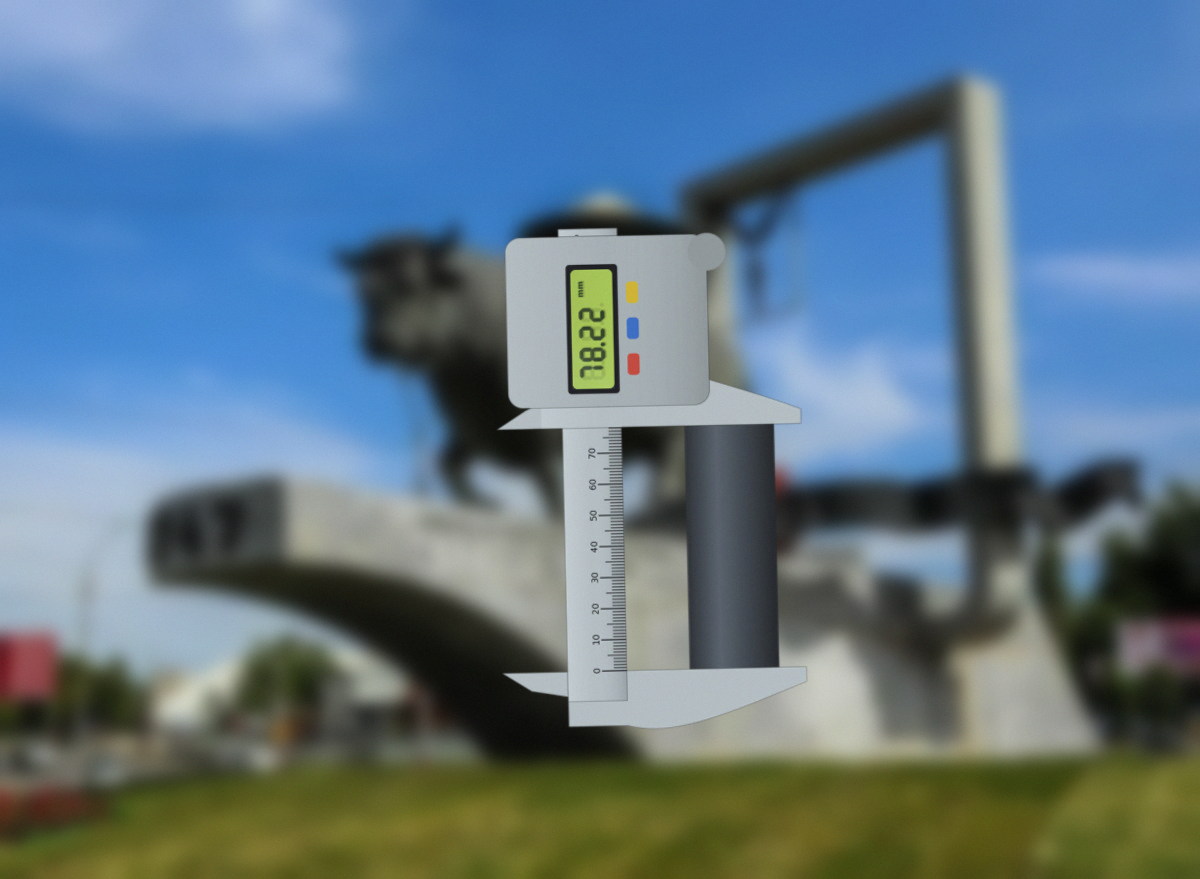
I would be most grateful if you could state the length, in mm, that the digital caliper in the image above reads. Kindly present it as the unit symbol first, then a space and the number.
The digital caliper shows mm 78.22
